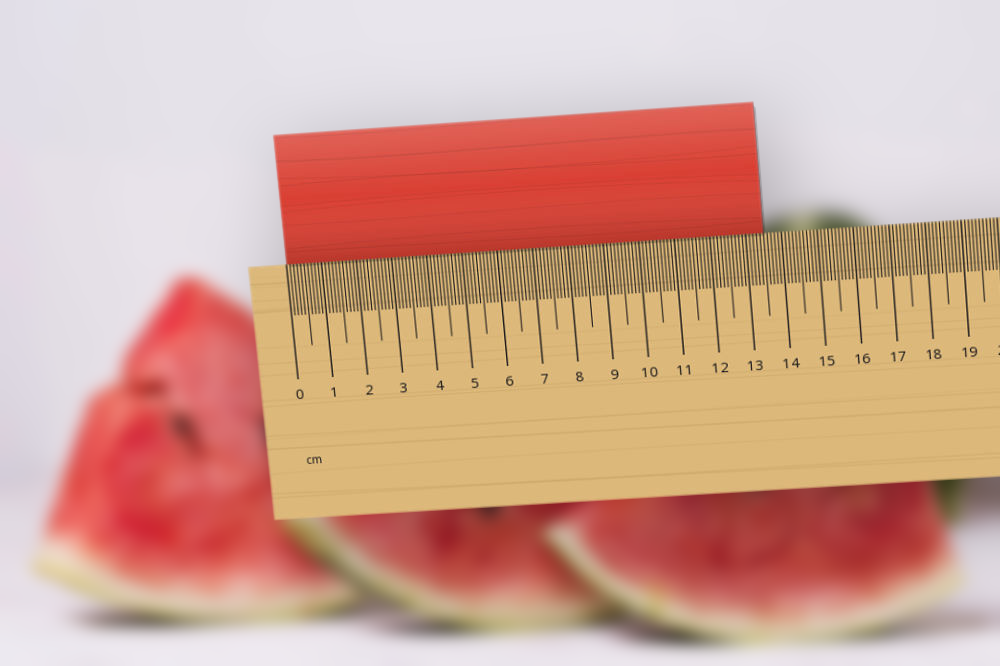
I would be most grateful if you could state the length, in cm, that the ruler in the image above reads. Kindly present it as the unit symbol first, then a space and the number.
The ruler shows cm 13.5
